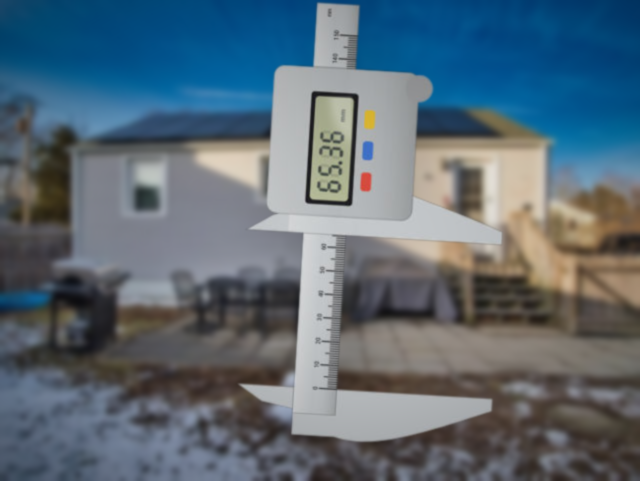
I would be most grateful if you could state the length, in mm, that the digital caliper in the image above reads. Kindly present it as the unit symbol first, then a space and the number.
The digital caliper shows mm 65.36
